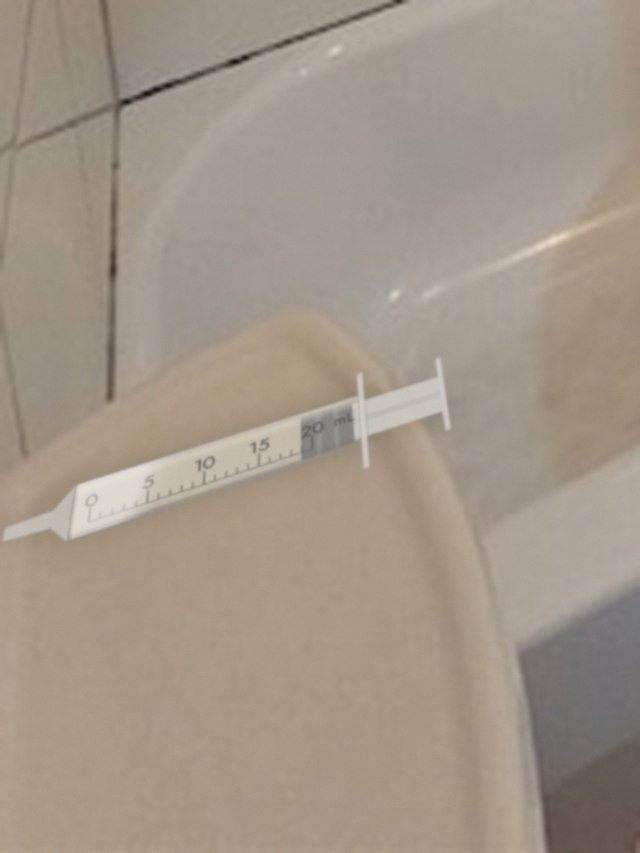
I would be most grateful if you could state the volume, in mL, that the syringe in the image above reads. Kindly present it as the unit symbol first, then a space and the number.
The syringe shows mL 19
